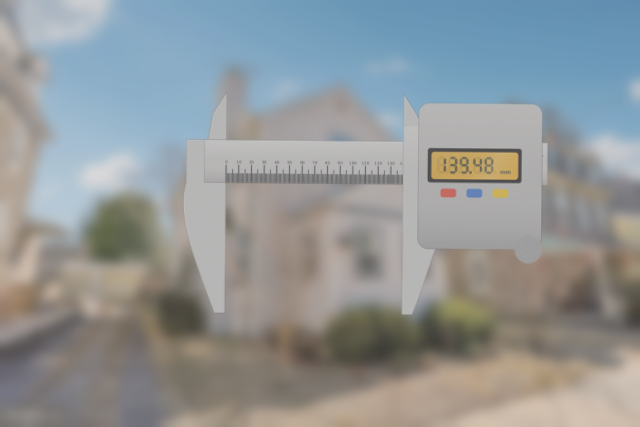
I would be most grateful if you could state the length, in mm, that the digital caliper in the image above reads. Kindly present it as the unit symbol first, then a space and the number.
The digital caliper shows mm 139.48
